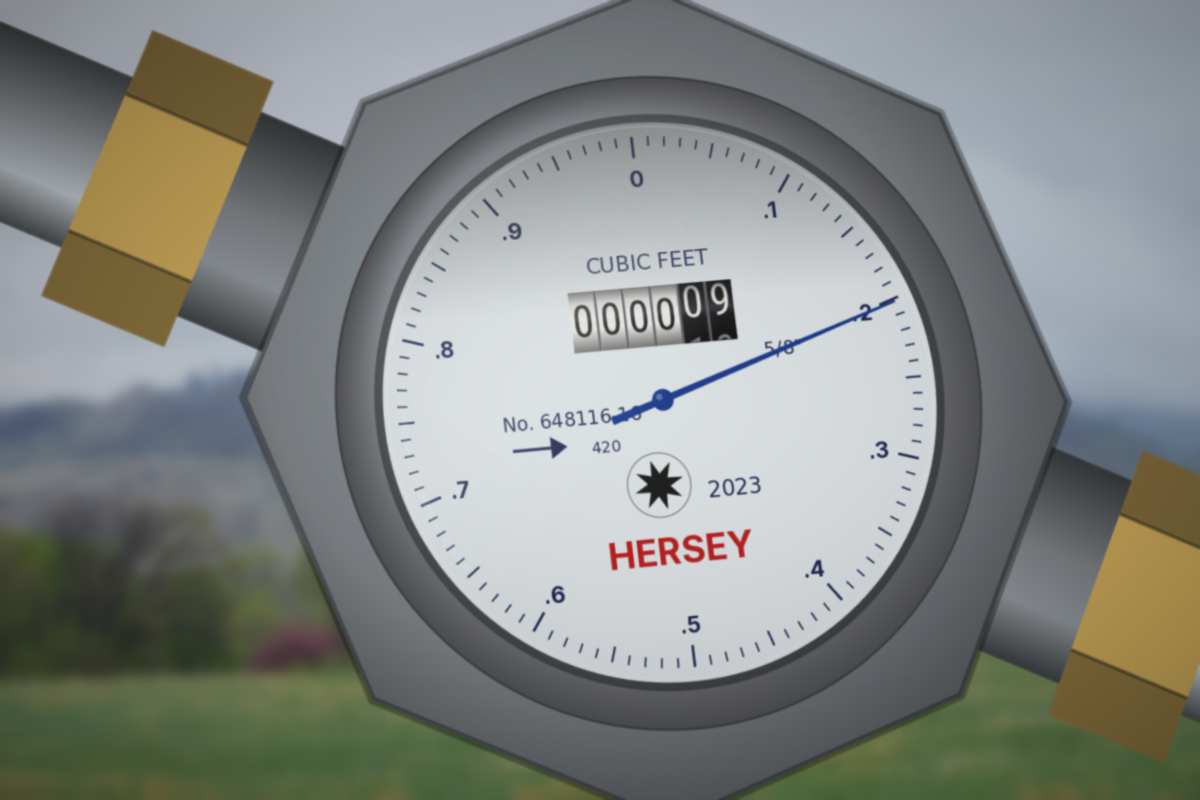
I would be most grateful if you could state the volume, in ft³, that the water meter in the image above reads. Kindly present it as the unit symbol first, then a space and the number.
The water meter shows ft³ 9.20
